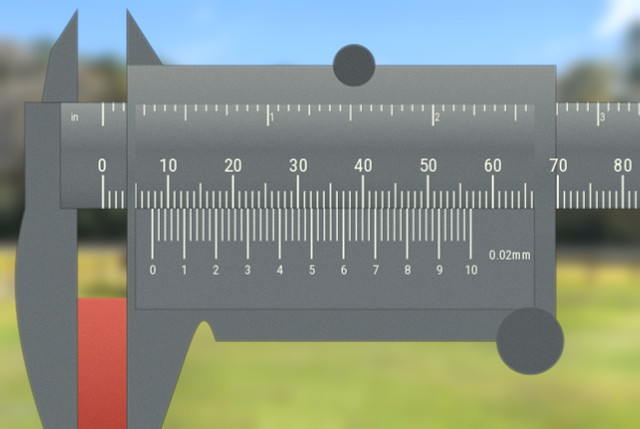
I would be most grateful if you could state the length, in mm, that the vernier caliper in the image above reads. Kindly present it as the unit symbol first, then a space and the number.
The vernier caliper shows mm 7.6
